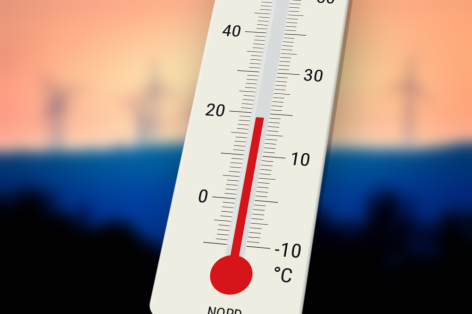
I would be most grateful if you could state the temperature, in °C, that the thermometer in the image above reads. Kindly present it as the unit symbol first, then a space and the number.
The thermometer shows °C 19
